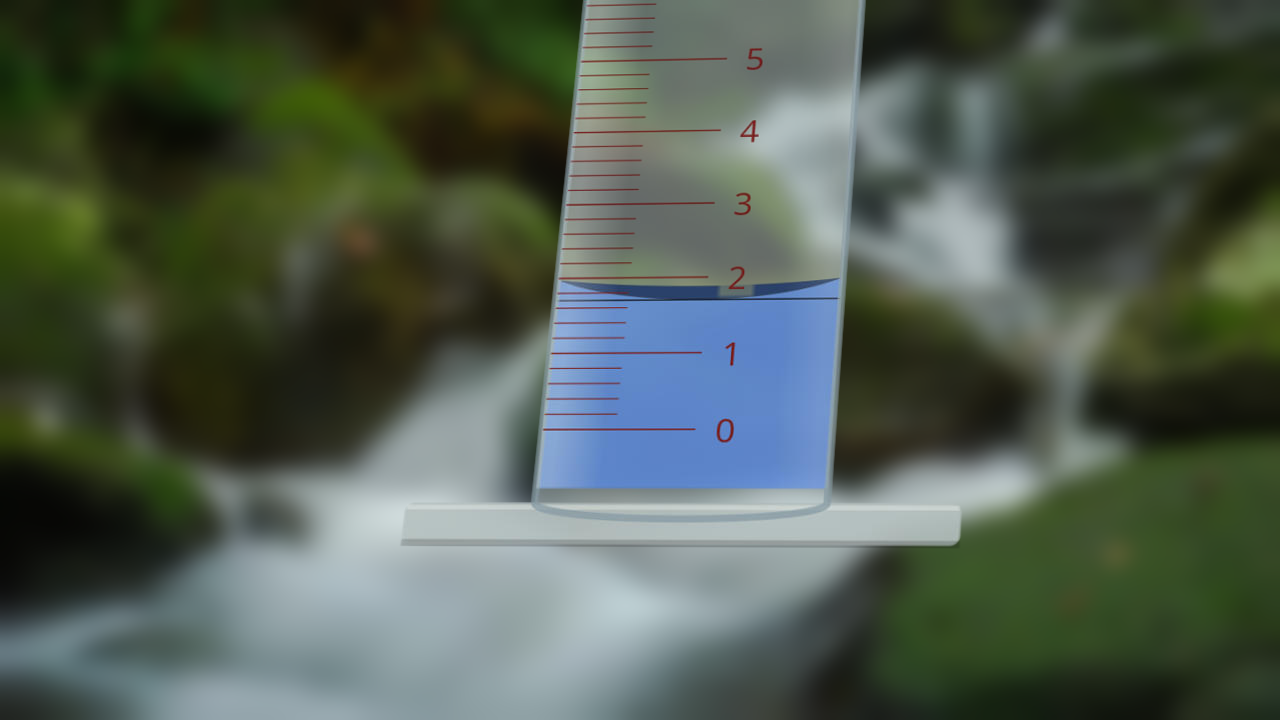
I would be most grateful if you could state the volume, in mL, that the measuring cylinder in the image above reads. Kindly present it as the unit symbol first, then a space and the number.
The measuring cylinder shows mL 1.7
